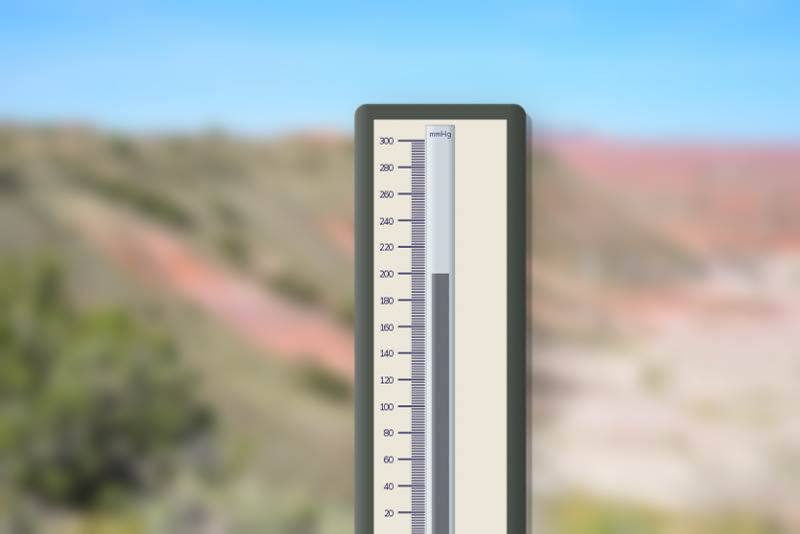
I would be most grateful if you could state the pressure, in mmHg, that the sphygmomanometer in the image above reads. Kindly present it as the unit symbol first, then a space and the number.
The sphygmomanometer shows mmHg 200
